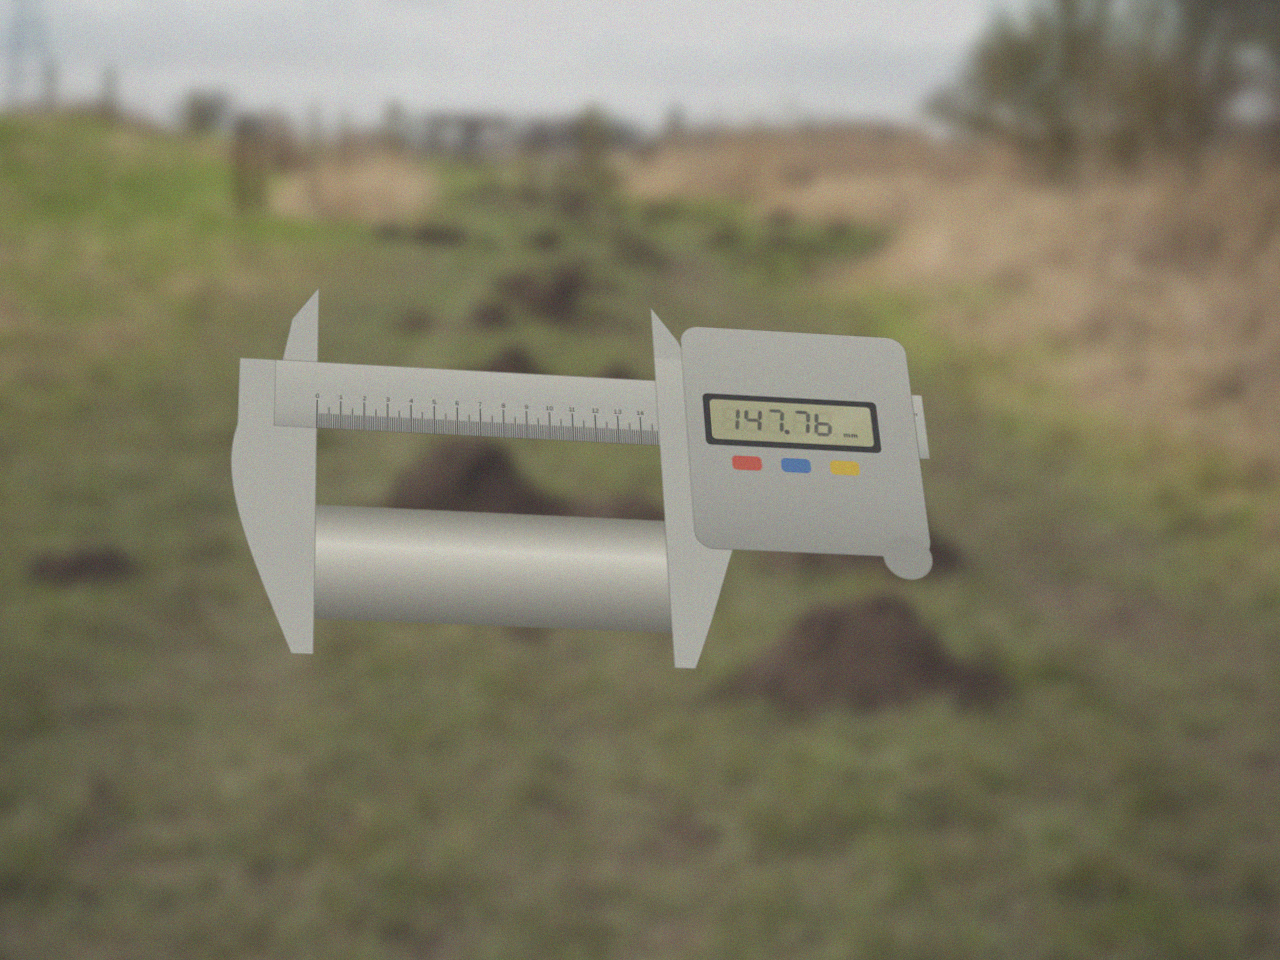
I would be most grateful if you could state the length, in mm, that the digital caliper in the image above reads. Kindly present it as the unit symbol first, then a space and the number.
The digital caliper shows mm 147.76
